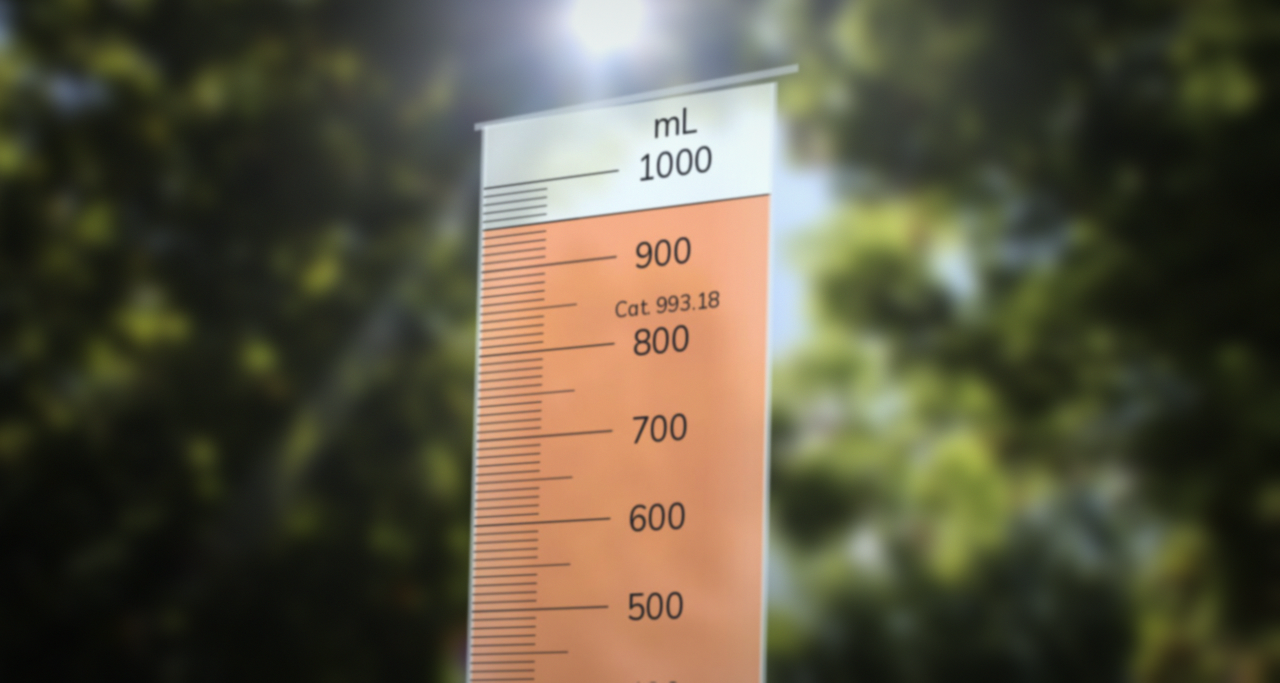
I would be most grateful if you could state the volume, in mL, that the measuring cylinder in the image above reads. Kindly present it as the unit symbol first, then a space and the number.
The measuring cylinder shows mL 950
